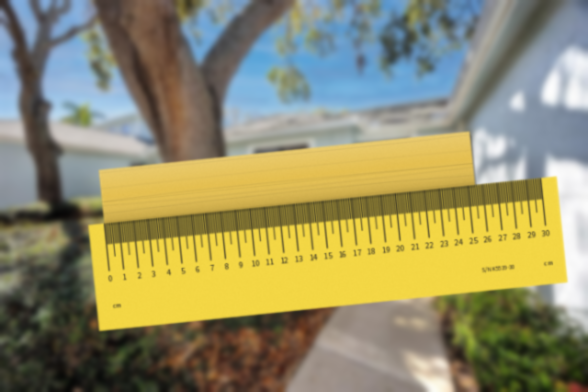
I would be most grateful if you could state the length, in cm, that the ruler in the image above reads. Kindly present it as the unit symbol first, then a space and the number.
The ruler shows cm 25.5
